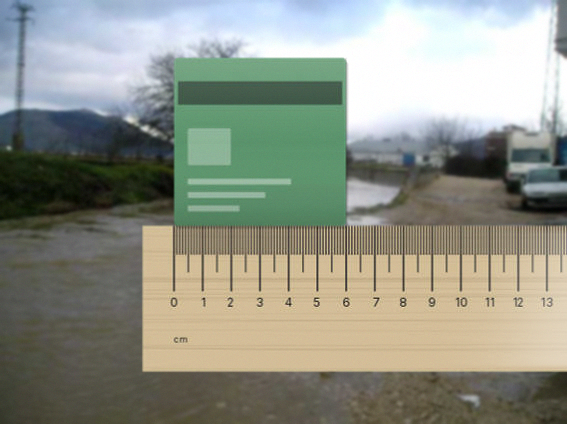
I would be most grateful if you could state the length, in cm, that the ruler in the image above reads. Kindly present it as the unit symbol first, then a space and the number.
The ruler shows cm 6
